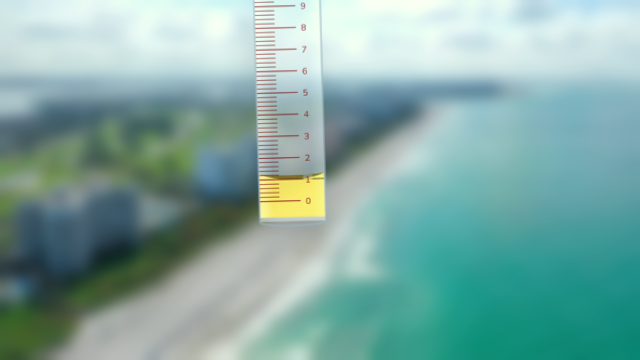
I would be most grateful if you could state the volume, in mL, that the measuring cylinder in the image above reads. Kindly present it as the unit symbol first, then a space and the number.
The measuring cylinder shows mL 1
